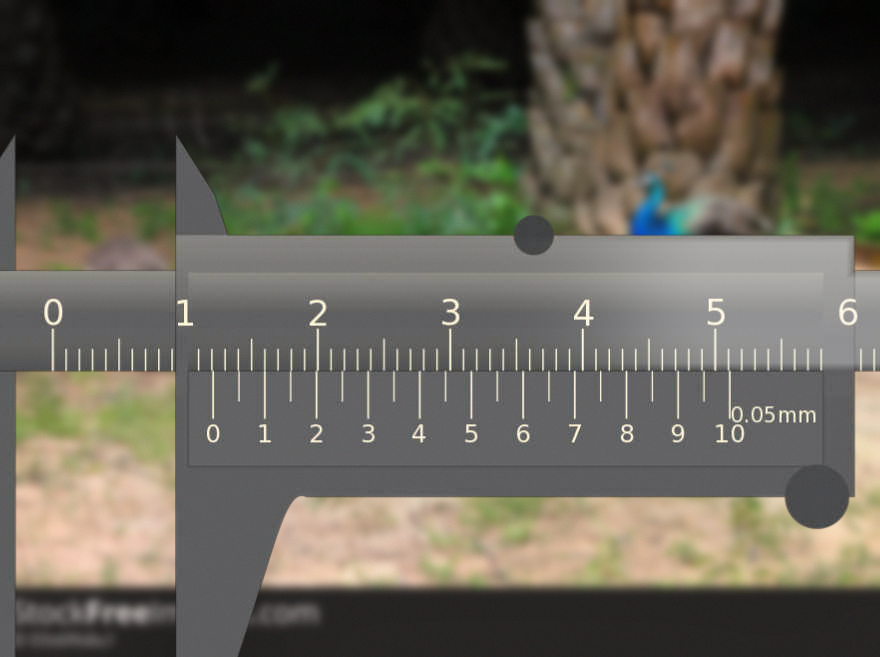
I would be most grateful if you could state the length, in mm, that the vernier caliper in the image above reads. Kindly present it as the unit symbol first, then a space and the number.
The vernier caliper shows mm 12.1
